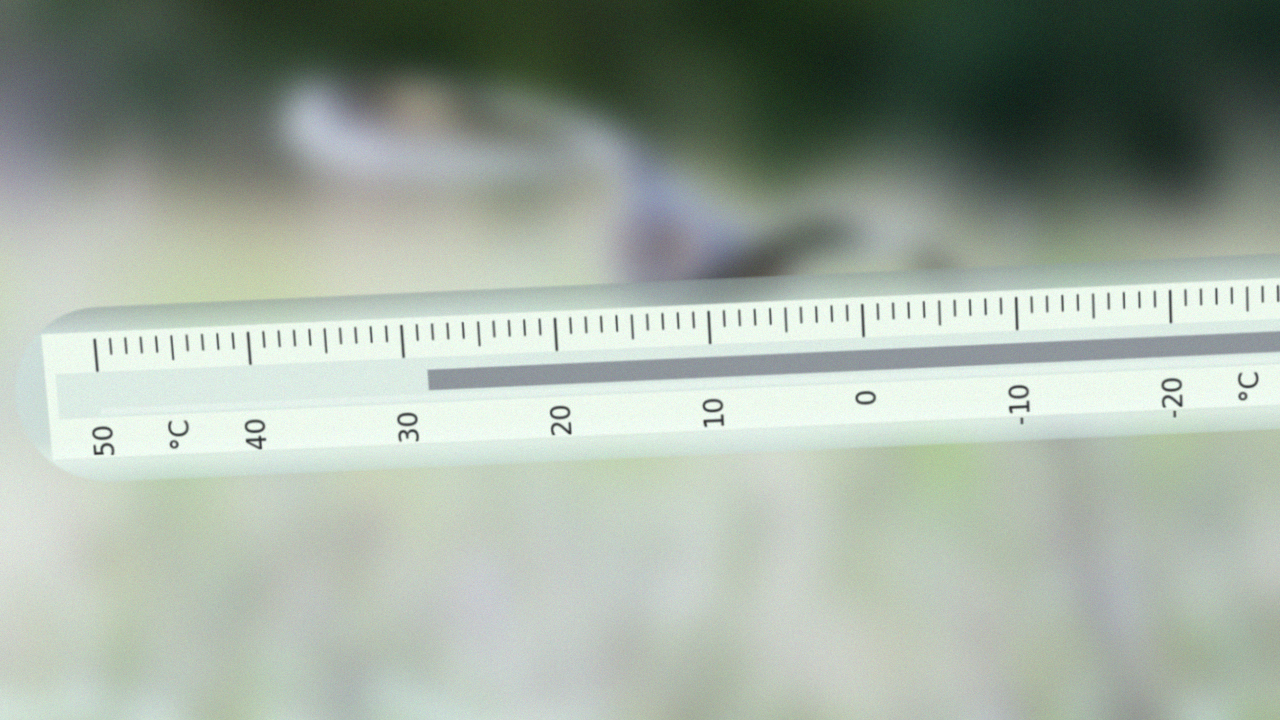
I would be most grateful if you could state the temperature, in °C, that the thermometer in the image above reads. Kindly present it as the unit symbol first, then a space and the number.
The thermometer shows °C 28.5
